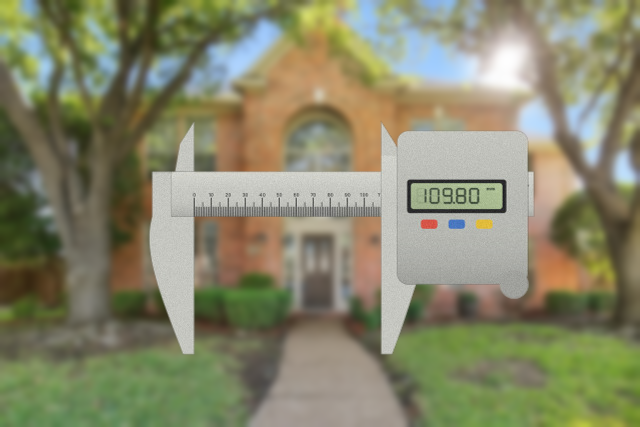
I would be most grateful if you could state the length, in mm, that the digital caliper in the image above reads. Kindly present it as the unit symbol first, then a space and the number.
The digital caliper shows mm 109.80
